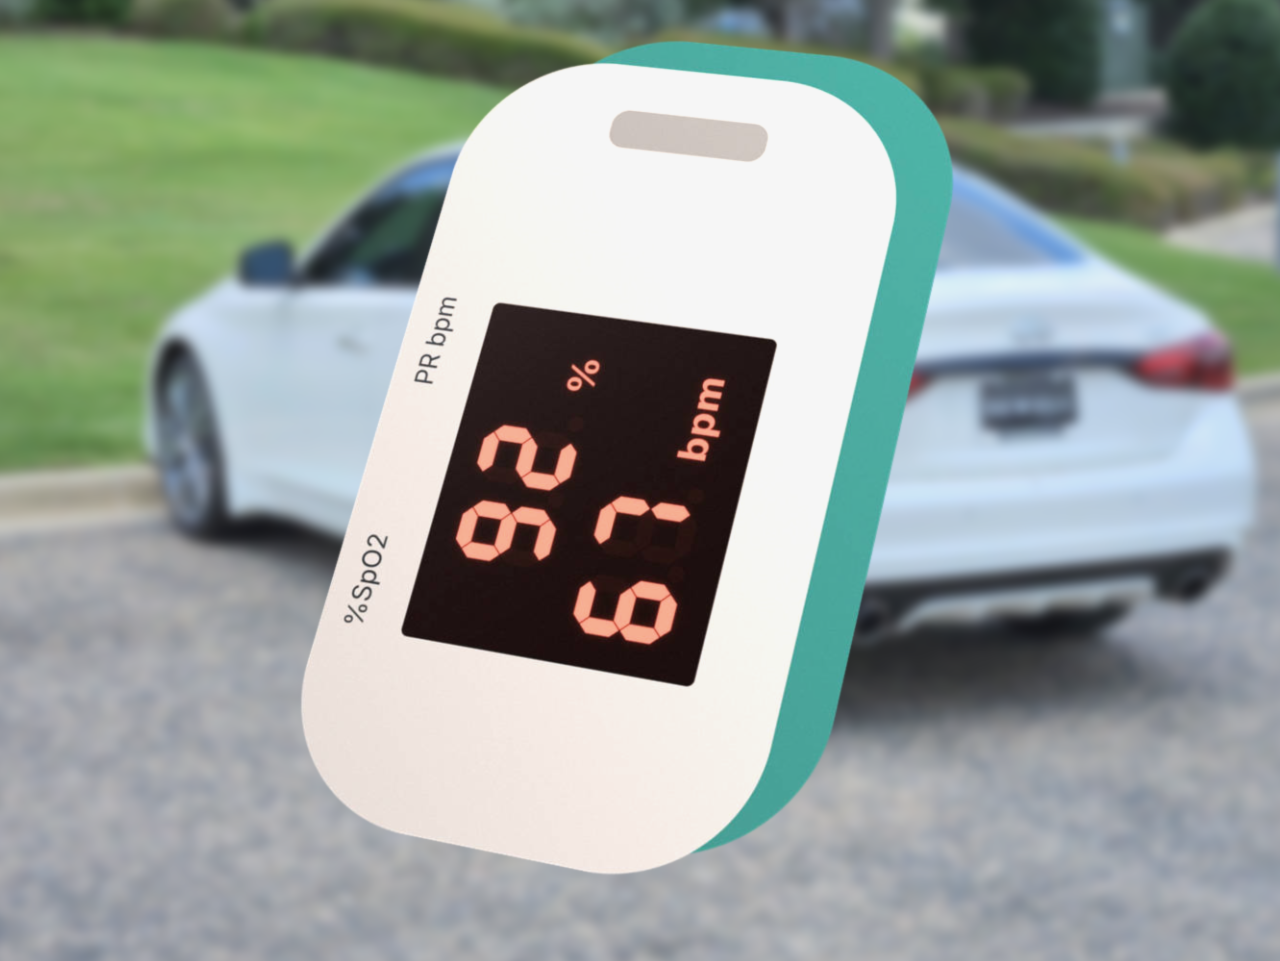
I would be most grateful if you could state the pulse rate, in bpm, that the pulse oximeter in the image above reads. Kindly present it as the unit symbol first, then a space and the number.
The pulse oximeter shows bpm 67
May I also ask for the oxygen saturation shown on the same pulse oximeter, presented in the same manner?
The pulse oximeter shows % 92
